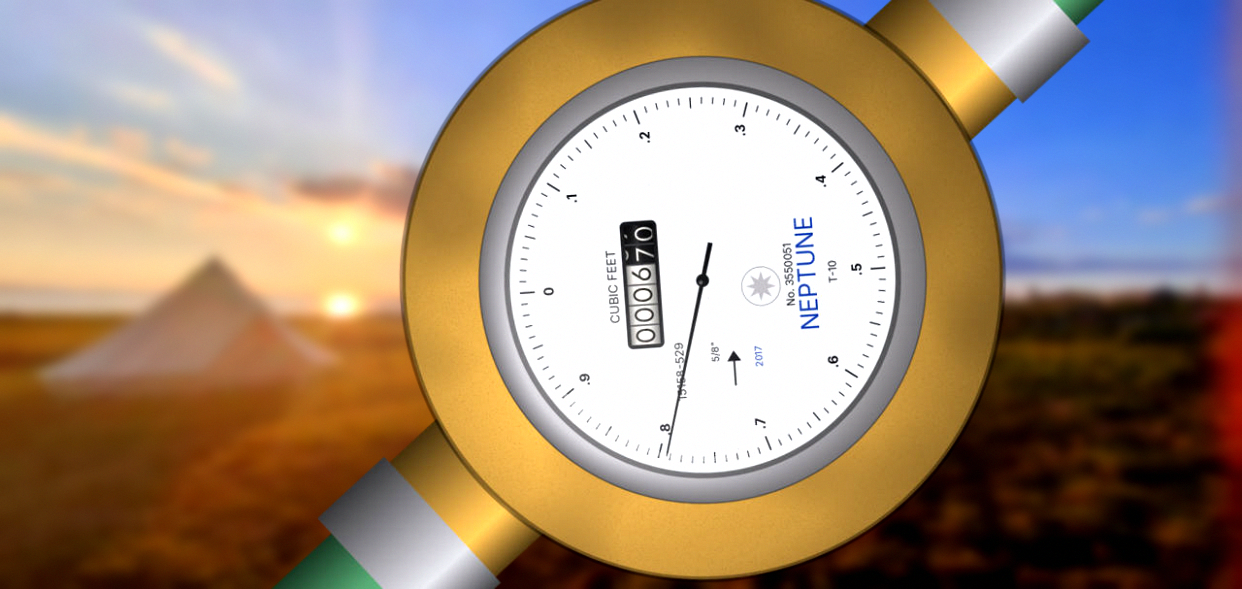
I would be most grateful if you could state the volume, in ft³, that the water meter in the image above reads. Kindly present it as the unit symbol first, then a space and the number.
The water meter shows ft³ 669.79
